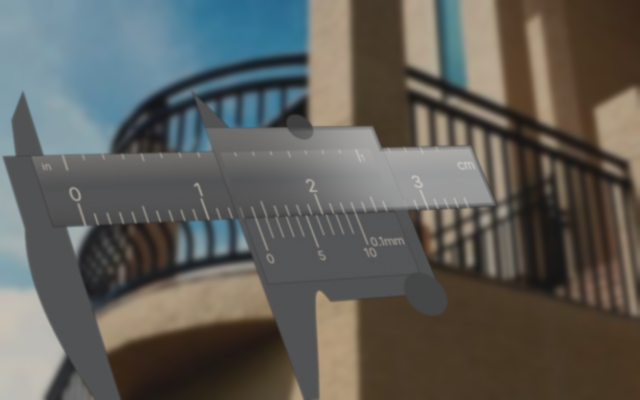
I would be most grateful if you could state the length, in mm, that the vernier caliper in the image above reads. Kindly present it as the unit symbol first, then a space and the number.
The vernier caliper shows mm 14.0
